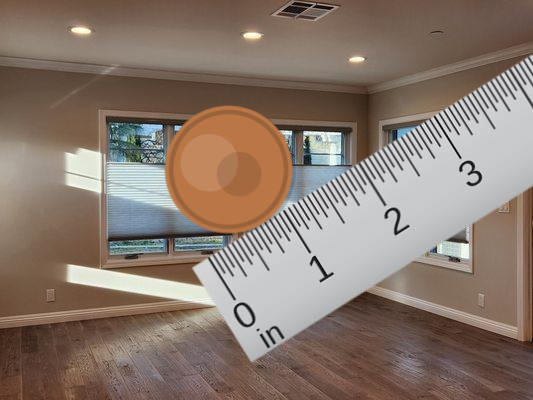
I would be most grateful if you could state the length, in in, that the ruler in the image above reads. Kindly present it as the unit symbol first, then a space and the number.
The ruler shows in 1.4375
